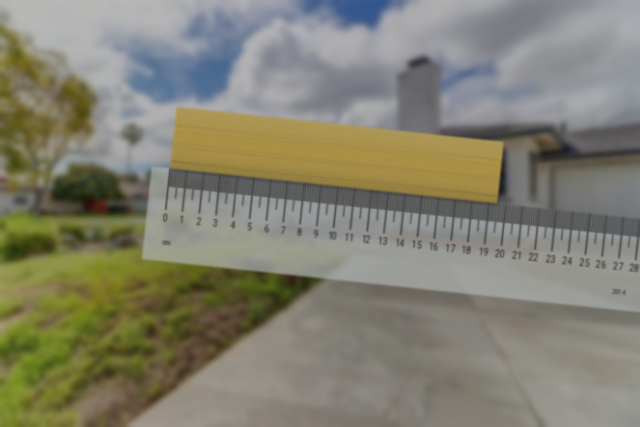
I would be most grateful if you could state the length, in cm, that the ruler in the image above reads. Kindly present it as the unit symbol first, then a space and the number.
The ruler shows cm 19.5
